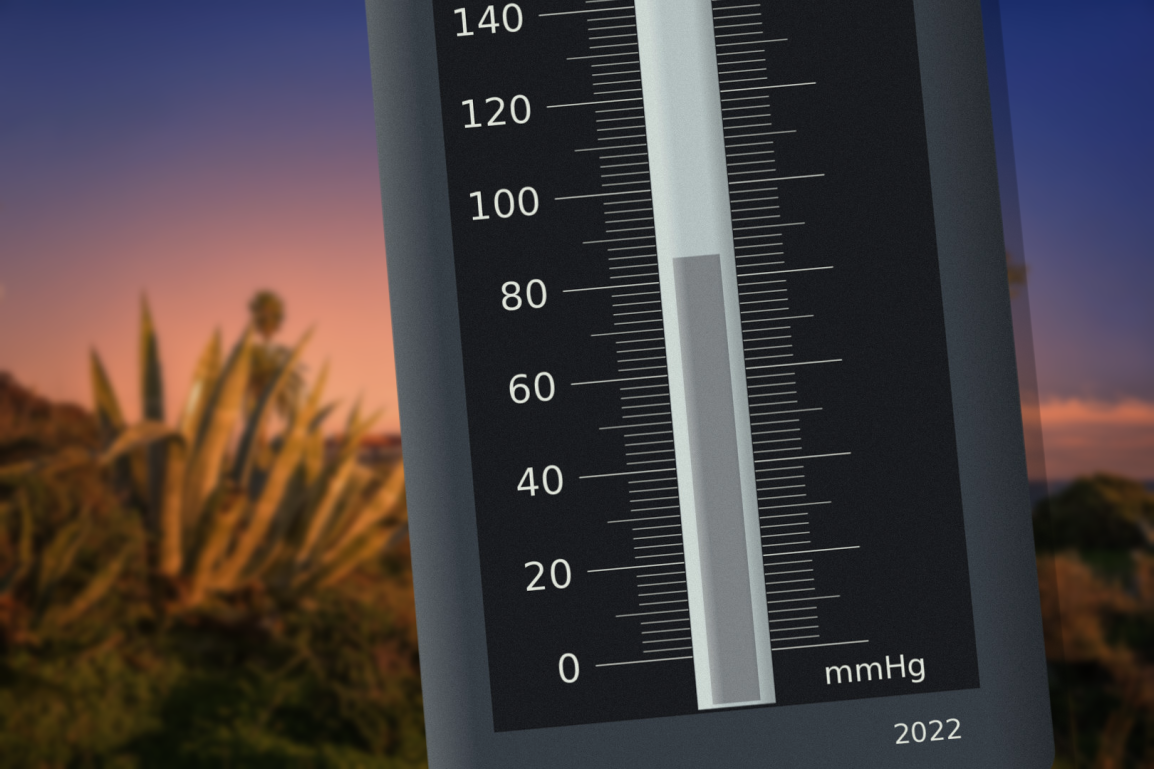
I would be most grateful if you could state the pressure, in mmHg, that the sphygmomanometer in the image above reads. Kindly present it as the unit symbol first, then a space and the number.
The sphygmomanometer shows mmHg 85
